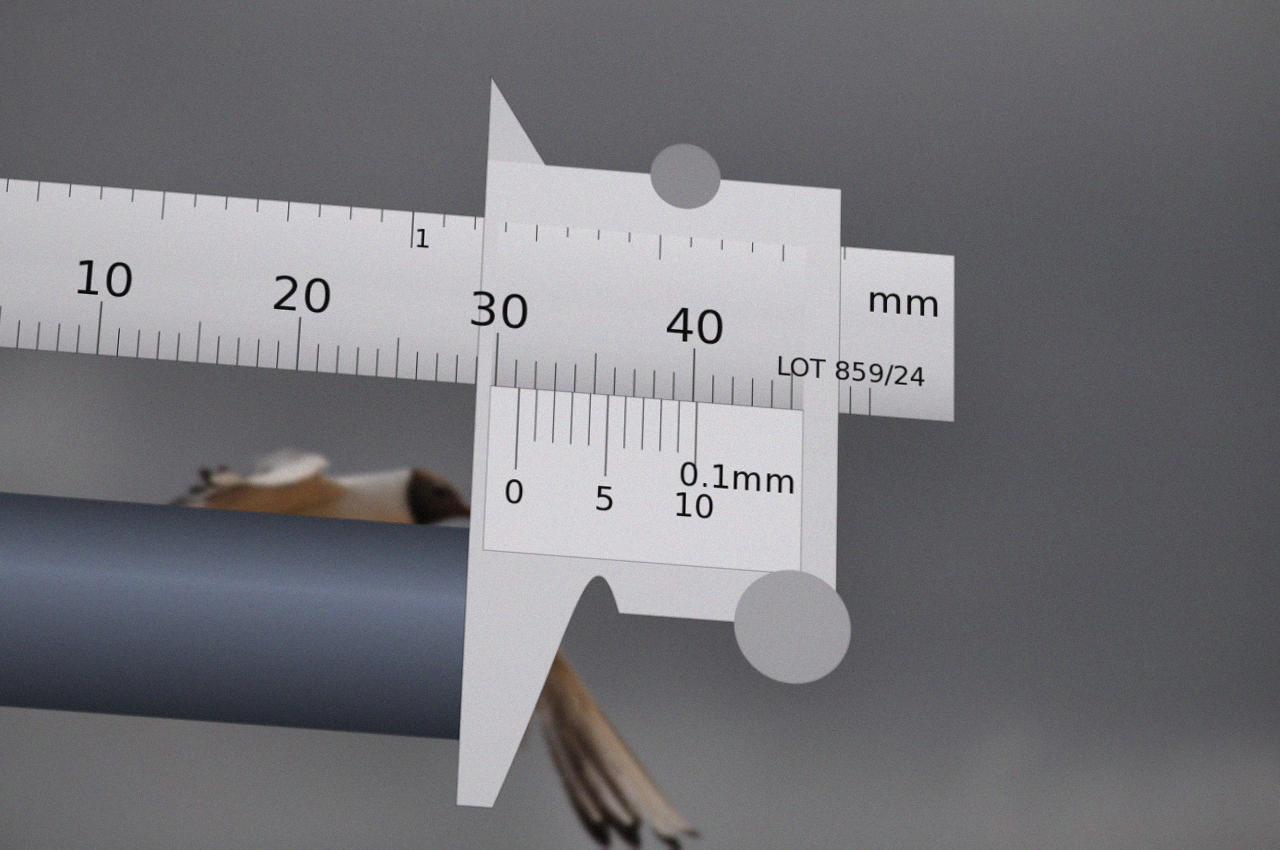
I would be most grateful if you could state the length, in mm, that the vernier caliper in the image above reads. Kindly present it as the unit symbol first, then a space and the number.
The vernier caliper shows mm 31.2
